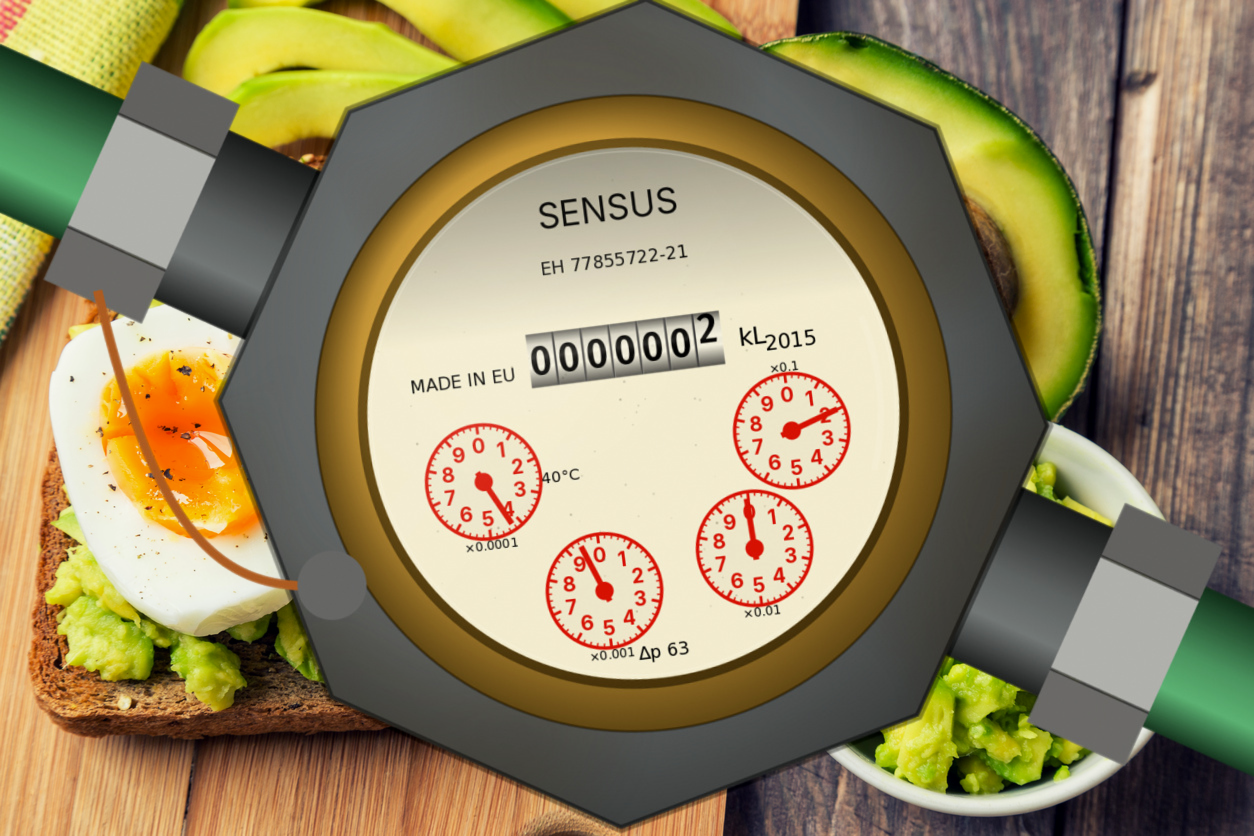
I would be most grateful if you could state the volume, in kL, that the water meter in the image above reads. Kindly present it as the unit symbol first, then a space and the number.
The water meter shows kL 2.1994
